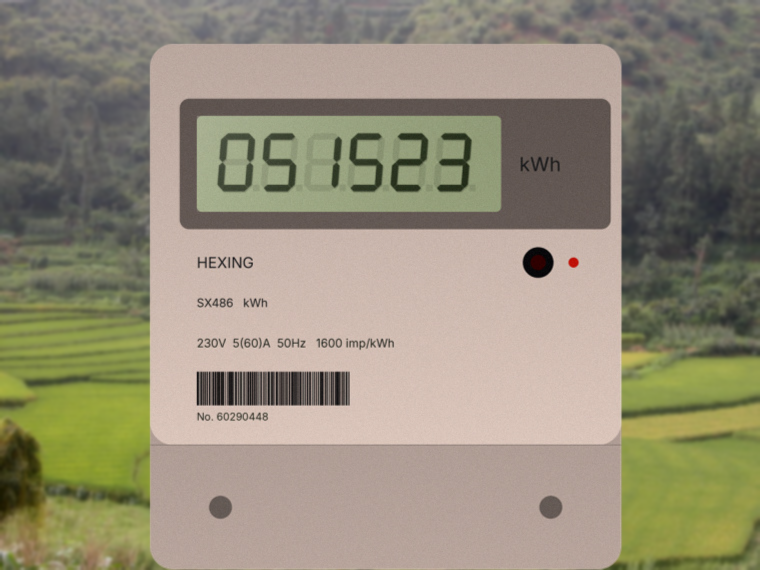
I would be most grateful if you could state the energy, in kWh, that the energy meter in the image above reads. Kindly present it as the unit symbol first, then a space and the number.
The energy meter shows kWh 51523
